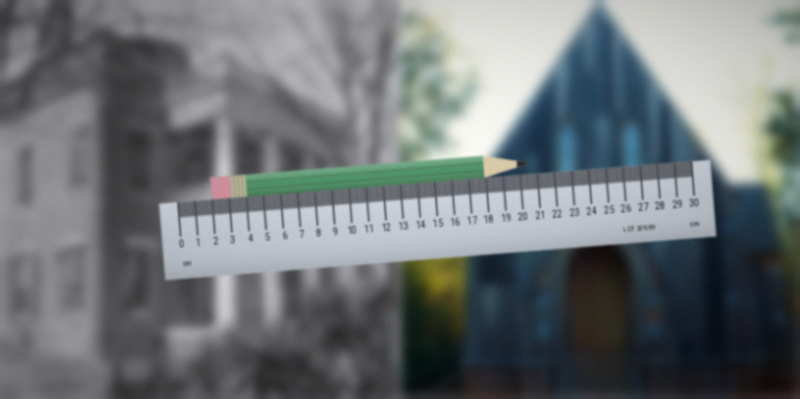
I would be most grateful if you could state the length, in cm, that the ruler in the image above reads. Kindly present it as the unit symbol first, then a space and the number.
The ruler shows cm 18.5
